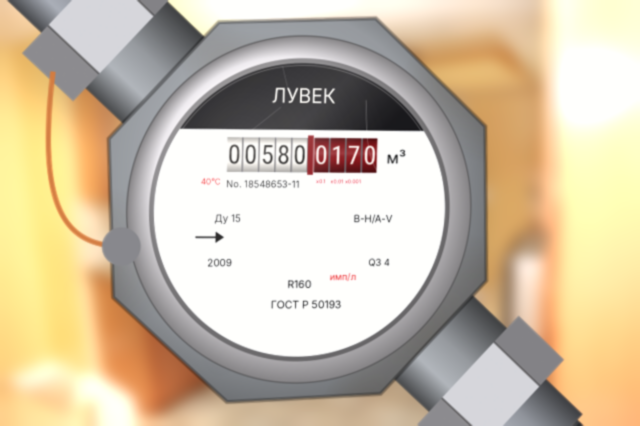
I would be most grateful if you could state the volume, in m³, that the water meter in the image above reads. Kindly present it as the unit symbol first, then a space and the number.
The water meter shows m³ 580.0170
